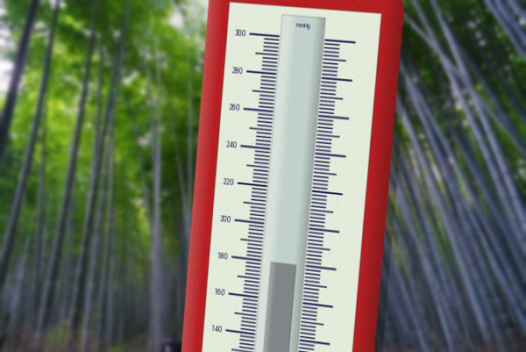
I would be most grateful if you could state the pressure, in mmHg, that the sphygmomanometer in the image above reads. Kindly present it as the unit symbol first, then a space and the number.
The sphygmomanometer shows mmHg 180
